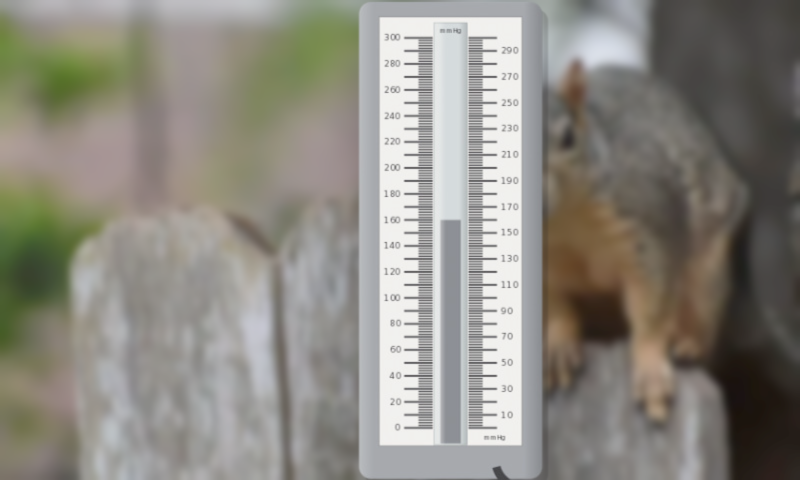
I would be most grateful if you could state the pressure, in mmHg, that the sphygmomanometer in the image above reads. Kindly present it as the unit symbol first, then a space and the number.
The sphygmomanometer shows mmHg 160
